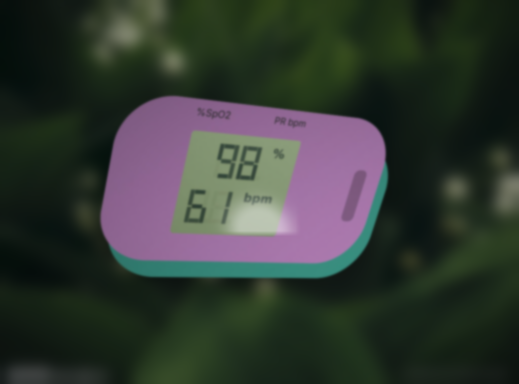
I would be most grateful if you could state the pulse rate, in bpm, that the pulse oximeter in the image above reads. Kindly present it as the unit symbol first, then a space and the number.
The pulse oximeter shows bpm 61
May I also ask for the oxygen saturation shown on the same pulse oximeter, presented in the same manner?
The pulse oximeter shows % 98
